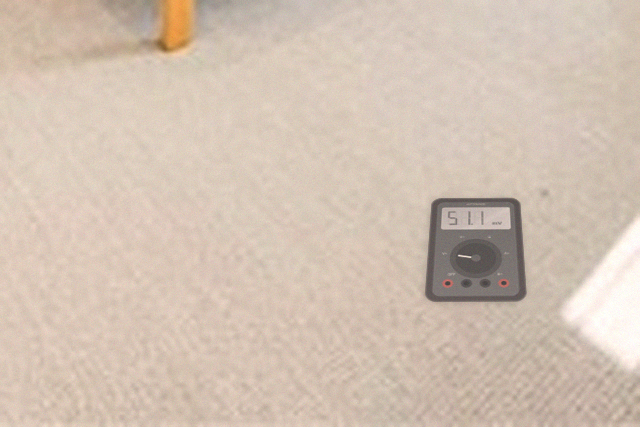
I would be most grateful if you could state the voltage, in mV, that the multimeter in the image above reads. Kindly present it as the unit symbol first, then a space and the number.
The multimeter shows mV 51.1
